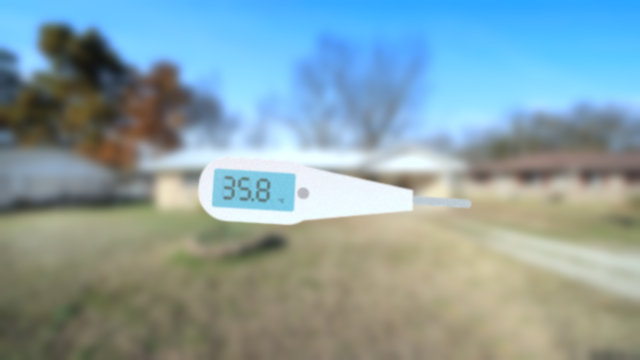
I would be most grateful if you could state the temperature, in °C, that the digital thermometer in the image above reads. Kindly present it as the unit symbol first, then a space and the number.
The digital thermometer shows °C 35.8
